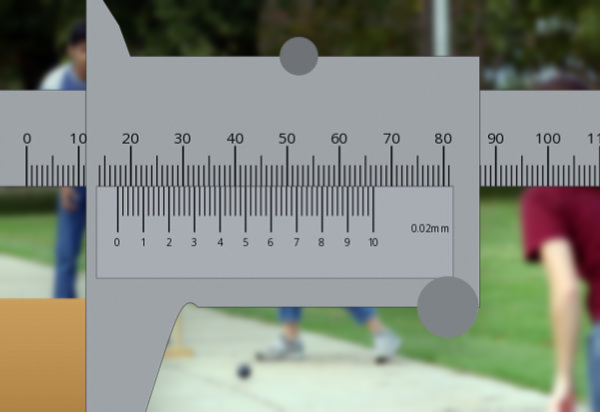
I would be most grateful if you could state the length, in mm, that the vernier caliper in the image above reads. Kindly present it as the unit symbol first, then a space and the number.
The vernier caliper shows mm 17.5
